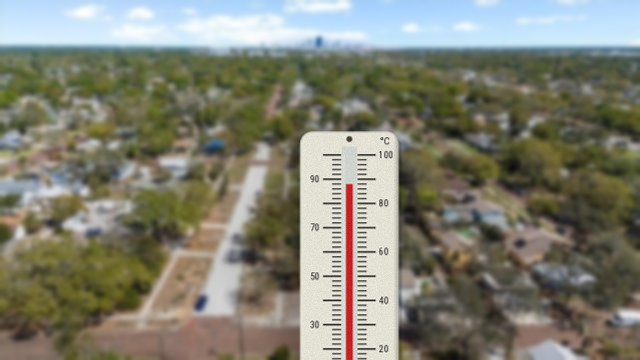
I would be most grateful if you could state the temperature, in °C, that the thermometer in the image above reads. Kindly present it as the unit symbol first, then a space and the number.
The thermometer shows °C 88
